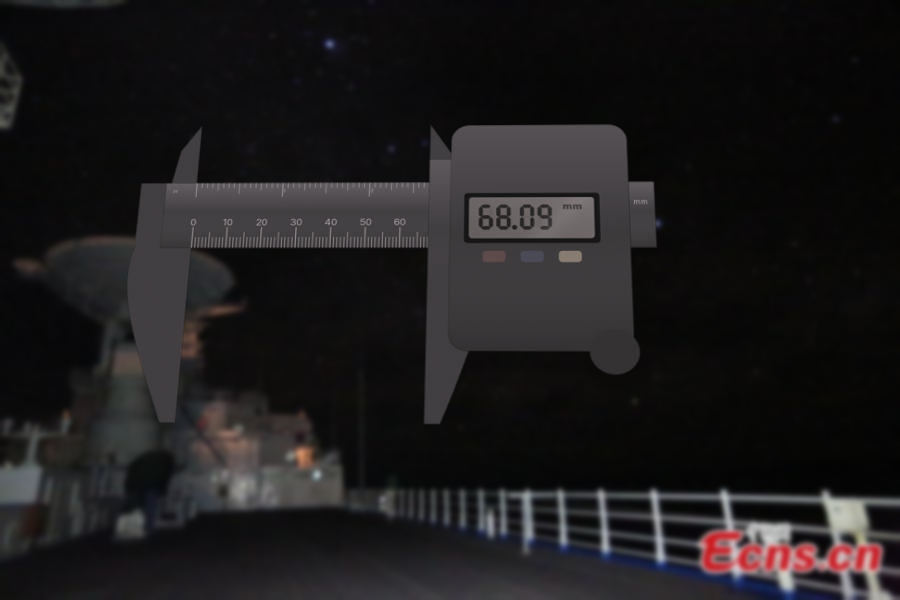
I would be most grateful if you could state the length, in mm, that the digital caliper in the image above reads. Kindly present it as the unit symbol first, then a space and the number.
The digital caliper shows mm 68.09
